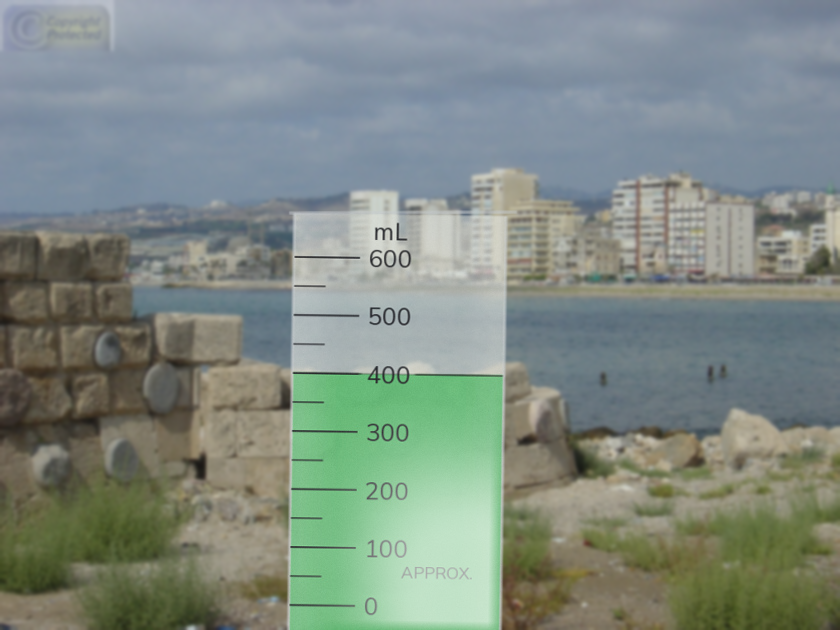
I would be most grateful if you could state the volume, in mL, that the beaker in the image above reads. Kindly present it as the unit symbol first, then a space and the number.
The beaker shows mL 400
